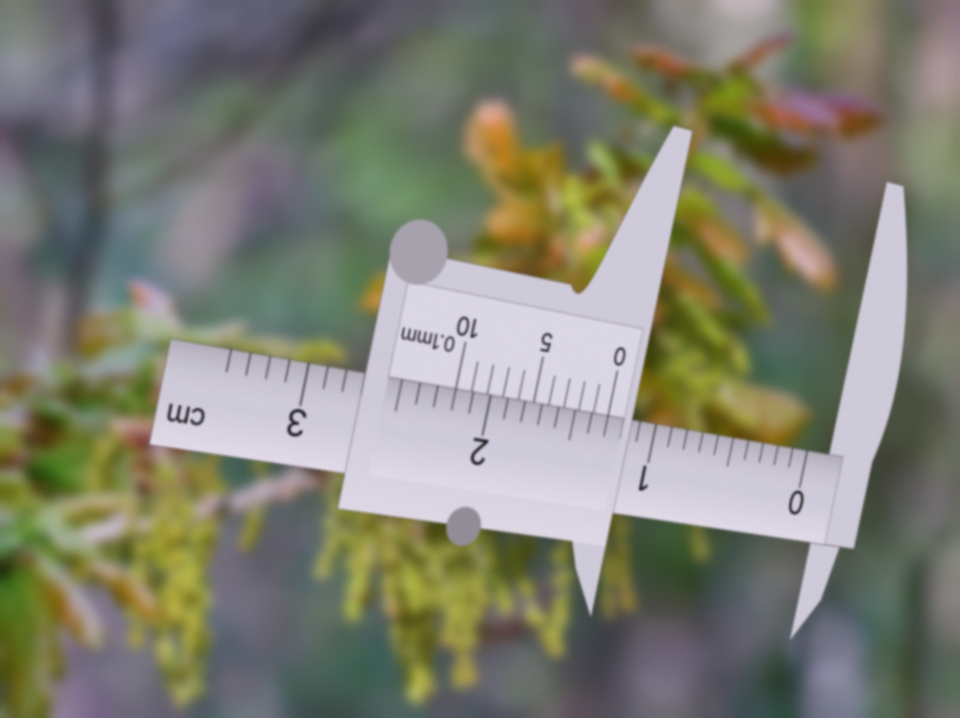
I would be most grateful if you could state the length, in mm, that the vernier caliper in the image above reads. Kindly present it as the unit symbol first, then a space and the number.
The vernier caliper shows mm 13.0
